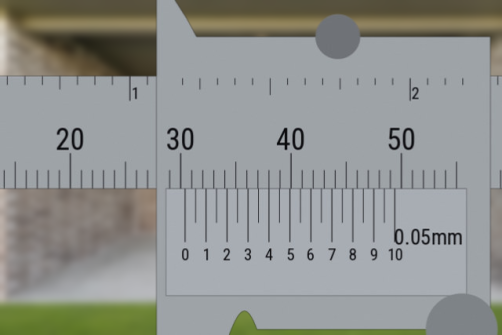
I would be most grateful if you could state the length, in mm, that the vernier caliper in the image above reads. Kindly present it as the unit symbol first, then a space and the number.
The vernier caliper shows mm 30.4
